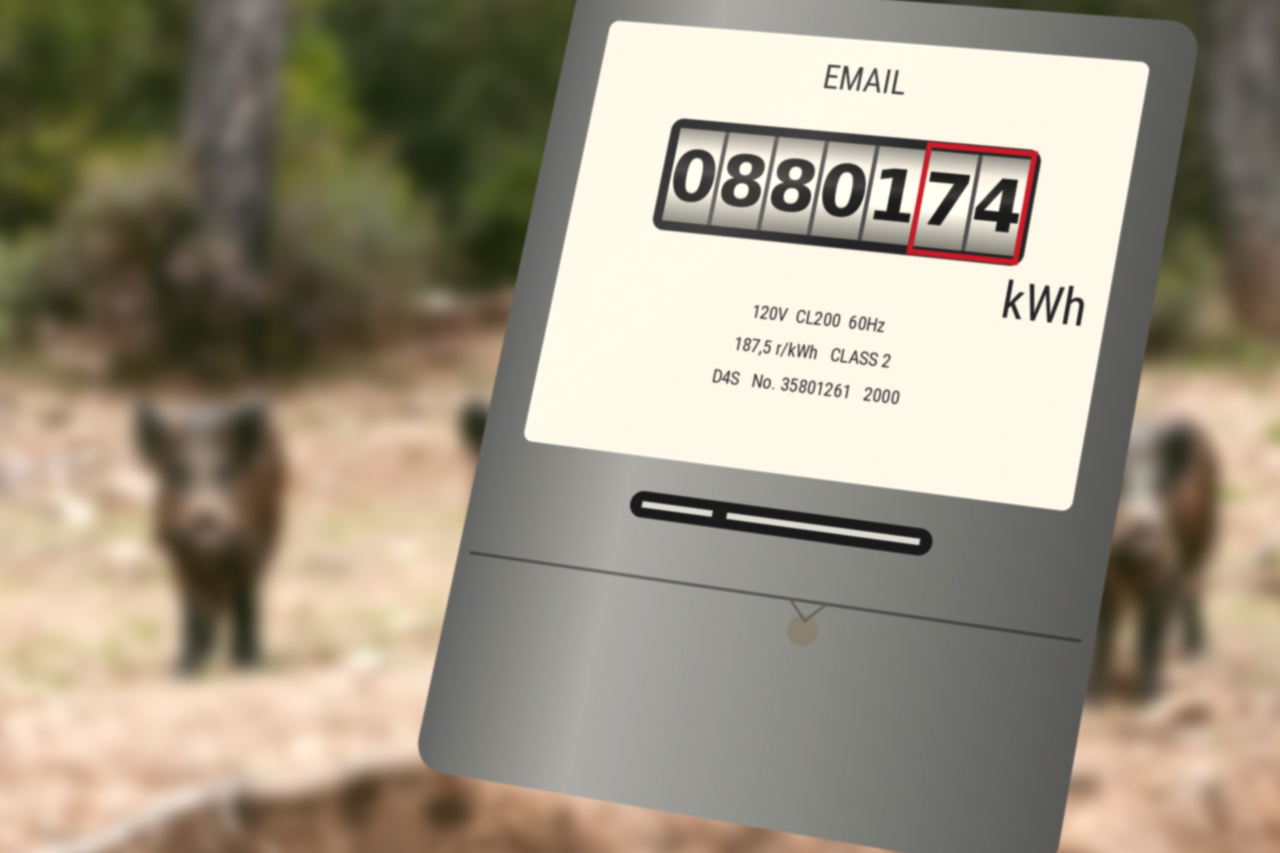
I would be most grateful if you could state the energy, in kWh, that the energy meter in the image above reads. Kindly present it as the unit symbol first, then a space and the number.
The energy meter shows kWh 8801.74
